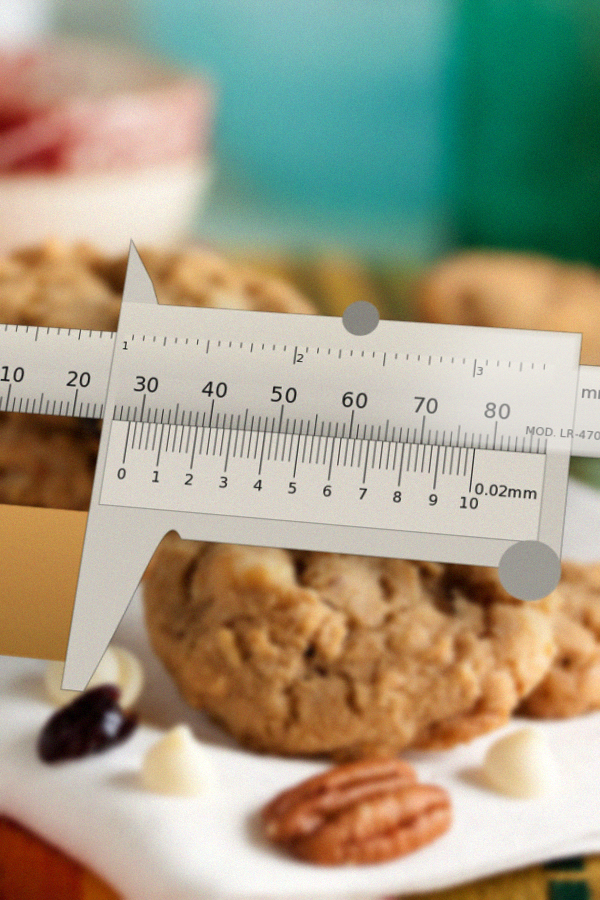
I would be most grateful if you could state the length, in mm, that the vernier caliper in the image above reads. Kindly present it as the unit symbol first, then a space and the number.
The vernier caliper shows mm 28.4
